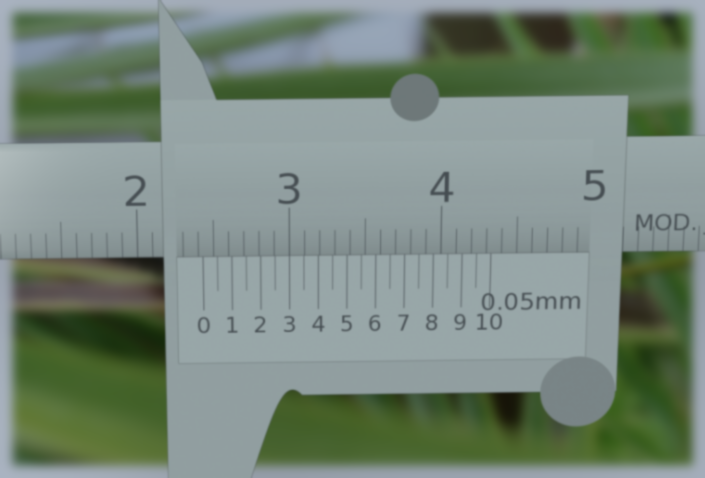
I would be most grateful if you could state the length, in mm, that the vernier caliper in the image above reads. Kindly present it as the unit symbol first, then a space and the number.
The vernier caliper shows mm 24.3
